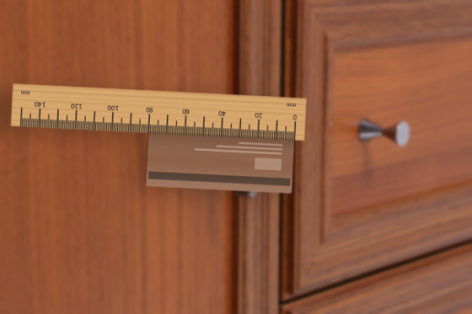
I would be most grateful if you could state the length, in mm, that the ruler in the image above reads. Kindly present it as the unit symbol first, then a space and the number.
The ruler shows mm 80
